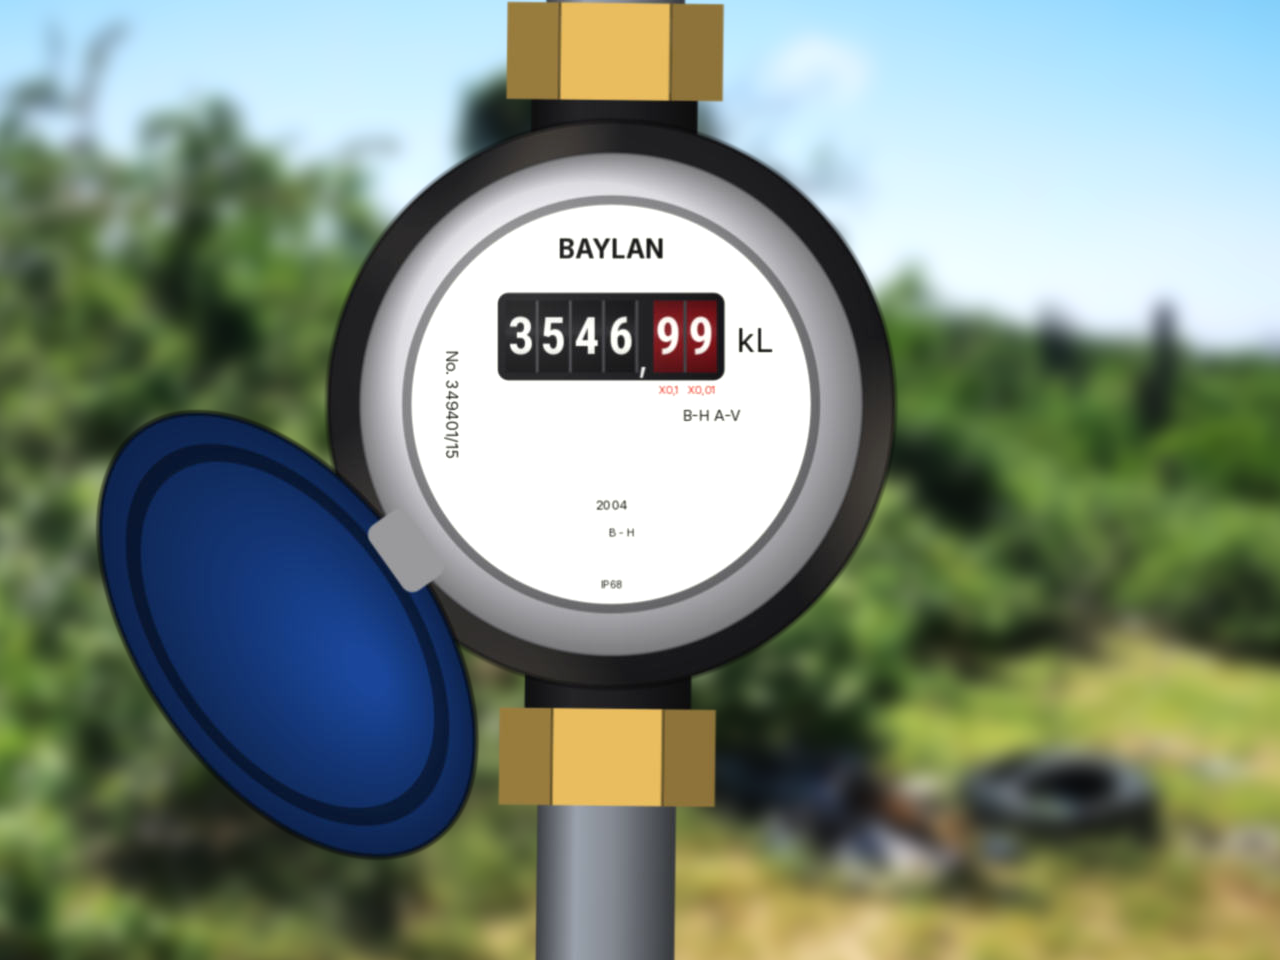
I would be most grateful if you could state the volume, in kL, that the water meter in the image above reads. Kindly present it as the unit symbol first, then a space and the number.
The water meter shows kL 3546.99
